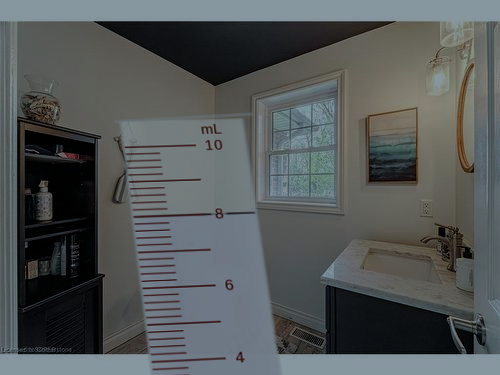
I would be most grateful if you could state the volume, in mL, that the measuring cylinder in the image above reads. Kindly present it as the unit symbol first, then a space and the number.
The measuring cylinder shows mL 8
